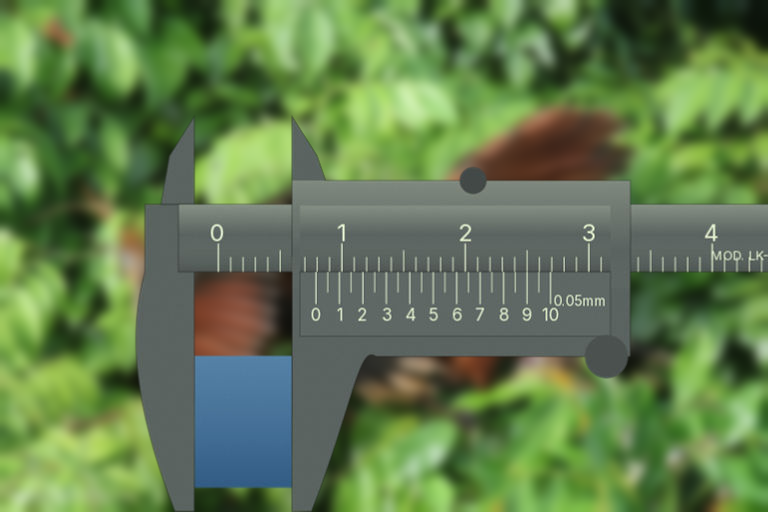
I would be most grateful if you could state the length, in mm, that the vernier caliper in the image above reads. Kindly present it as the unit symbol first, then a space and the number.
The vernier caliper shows mm 7.9
